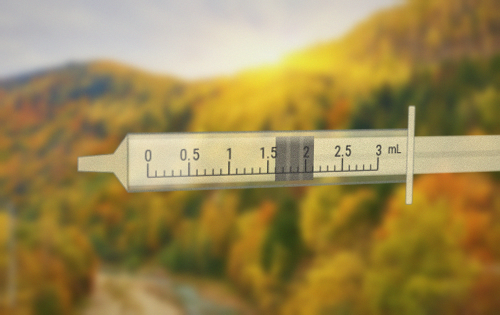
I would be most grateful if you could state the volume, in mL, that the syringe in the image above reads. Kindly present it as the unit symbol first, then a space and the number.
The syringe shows mL 1.6
